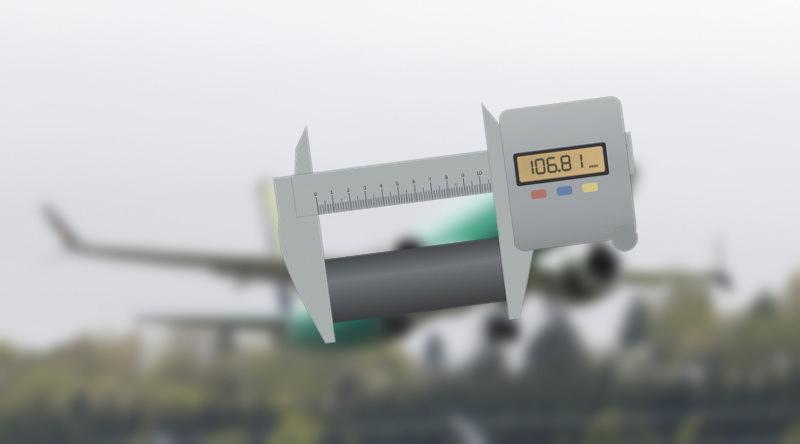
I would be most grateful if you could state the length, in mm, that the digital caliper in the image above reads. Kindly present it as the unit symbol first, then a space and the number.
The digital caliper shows mm 106.81
